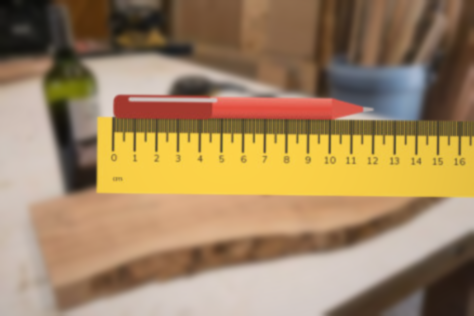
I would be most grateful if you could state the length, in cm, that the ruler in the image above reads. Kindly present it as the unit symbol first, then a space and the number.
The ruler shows cm 12
